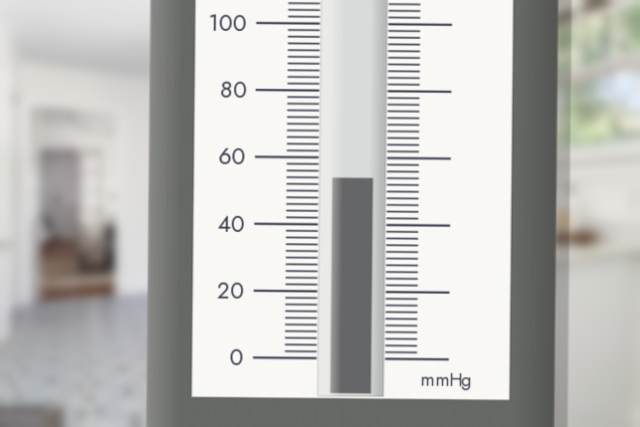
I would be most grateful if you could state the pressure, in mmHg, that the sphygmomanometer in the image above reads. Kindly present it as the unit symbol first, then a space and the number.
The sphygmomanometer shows mmHg 54
